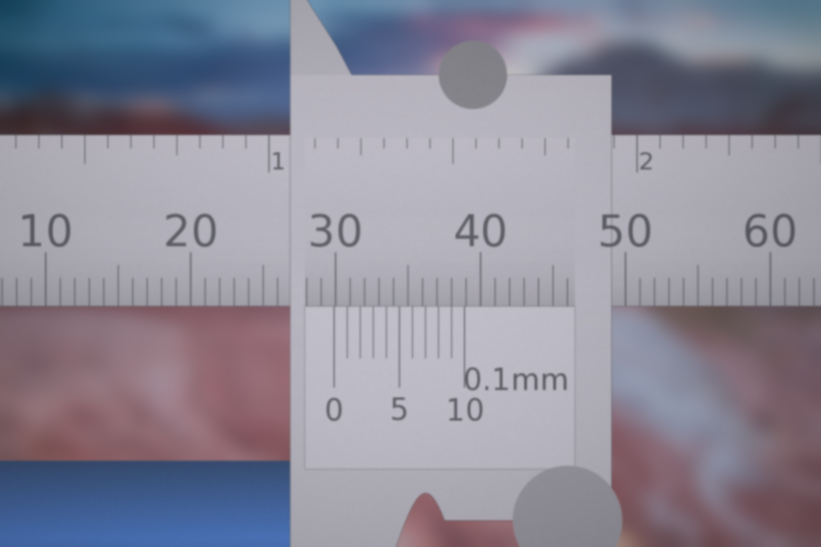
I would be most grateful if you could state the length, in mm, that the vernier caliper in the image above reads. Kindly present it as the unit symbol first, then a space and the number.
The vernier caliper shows mm 29.9
